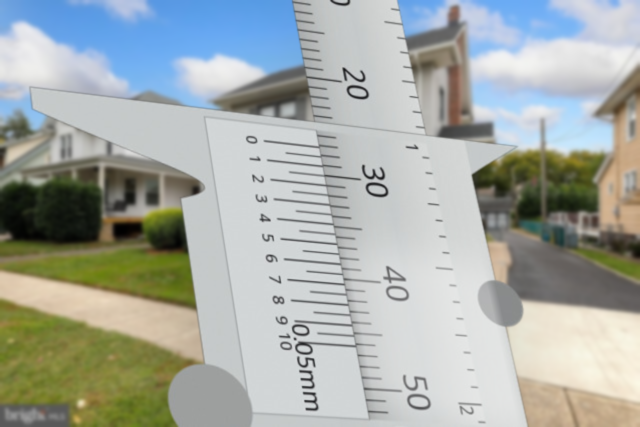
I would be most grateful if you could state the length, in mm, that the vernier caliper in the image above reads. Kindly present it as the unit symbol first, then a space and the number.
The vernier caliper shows mm 27.2
